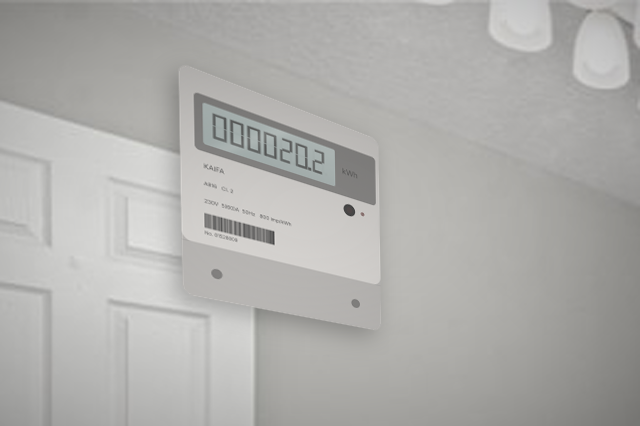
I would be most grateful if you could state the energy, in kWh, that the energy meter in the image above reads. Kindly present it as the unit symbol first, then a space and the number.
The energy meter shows kWh 20.2
